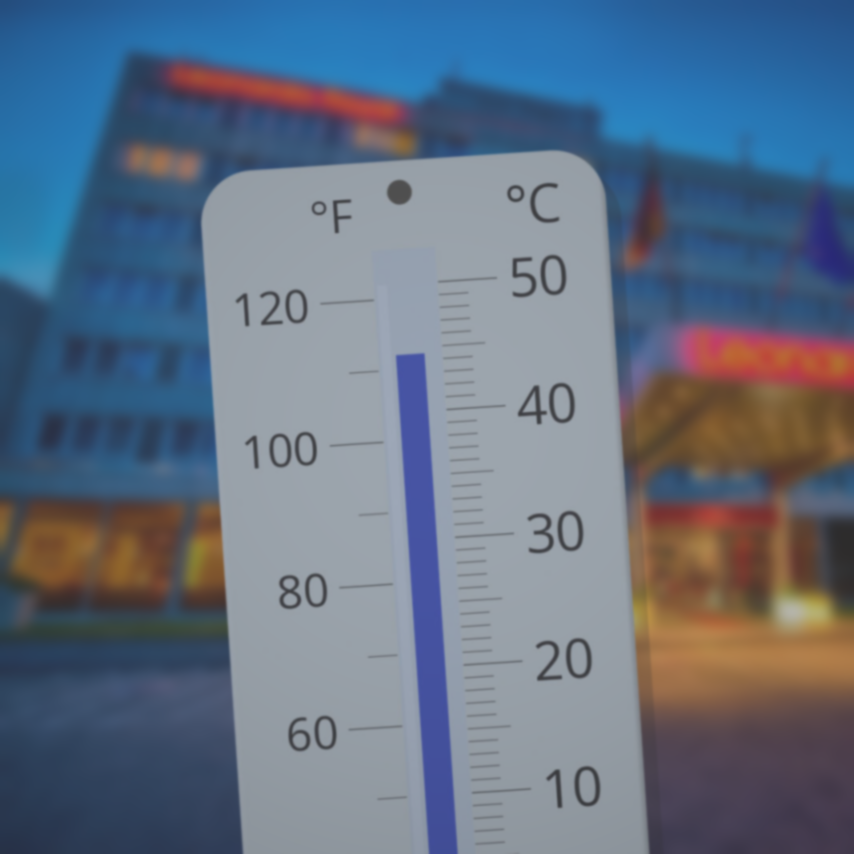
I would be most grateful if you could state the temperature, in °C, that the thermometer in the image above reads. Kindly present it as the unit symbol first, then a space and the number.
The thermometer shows °C 44.5
